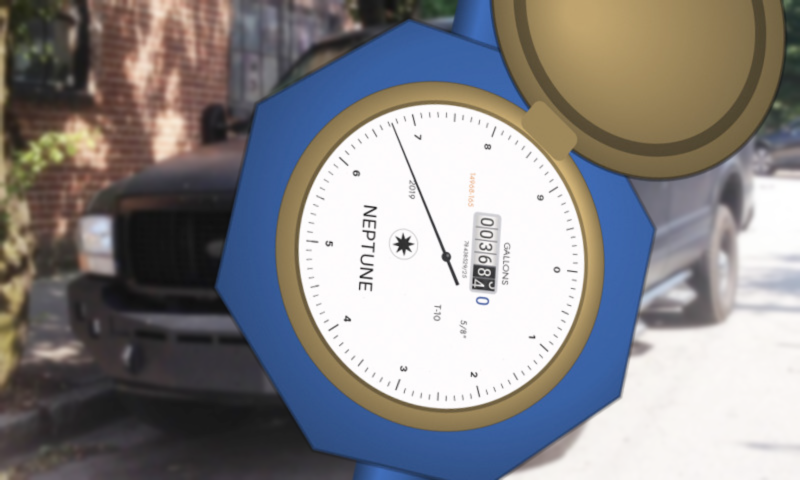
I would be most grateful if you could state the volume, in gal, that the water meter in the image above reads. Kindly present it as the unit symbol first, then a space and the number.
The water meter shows gal 36836.7
